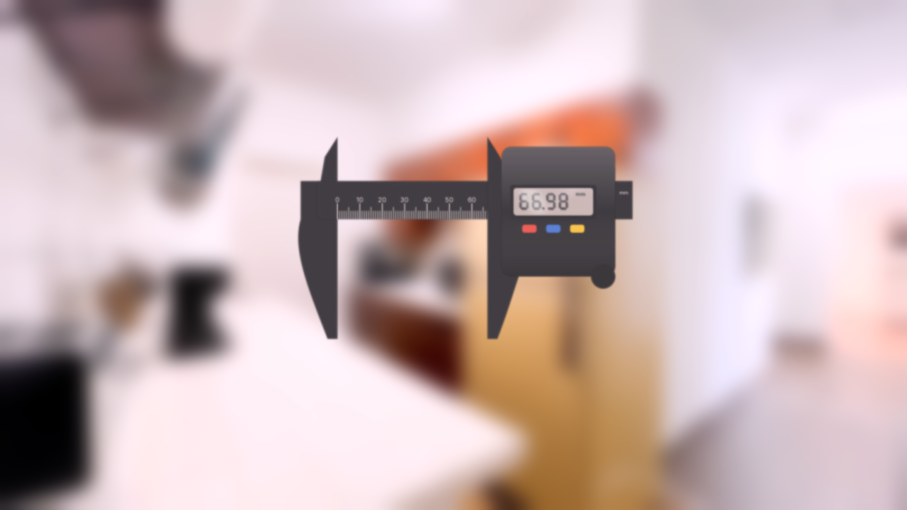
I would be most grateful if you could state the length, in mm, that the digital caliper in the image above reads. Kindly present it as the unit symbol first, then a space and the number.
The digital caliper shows mm 66.98
